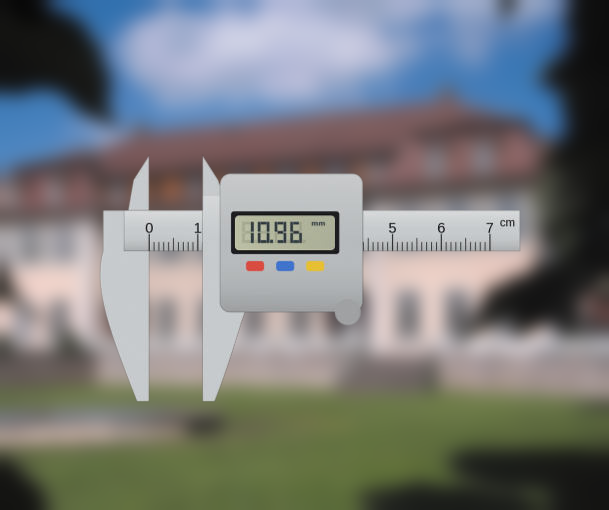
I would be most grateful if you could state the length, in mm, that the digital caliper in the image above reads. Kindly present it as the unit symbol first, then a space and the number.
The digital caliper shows mm 10.96
